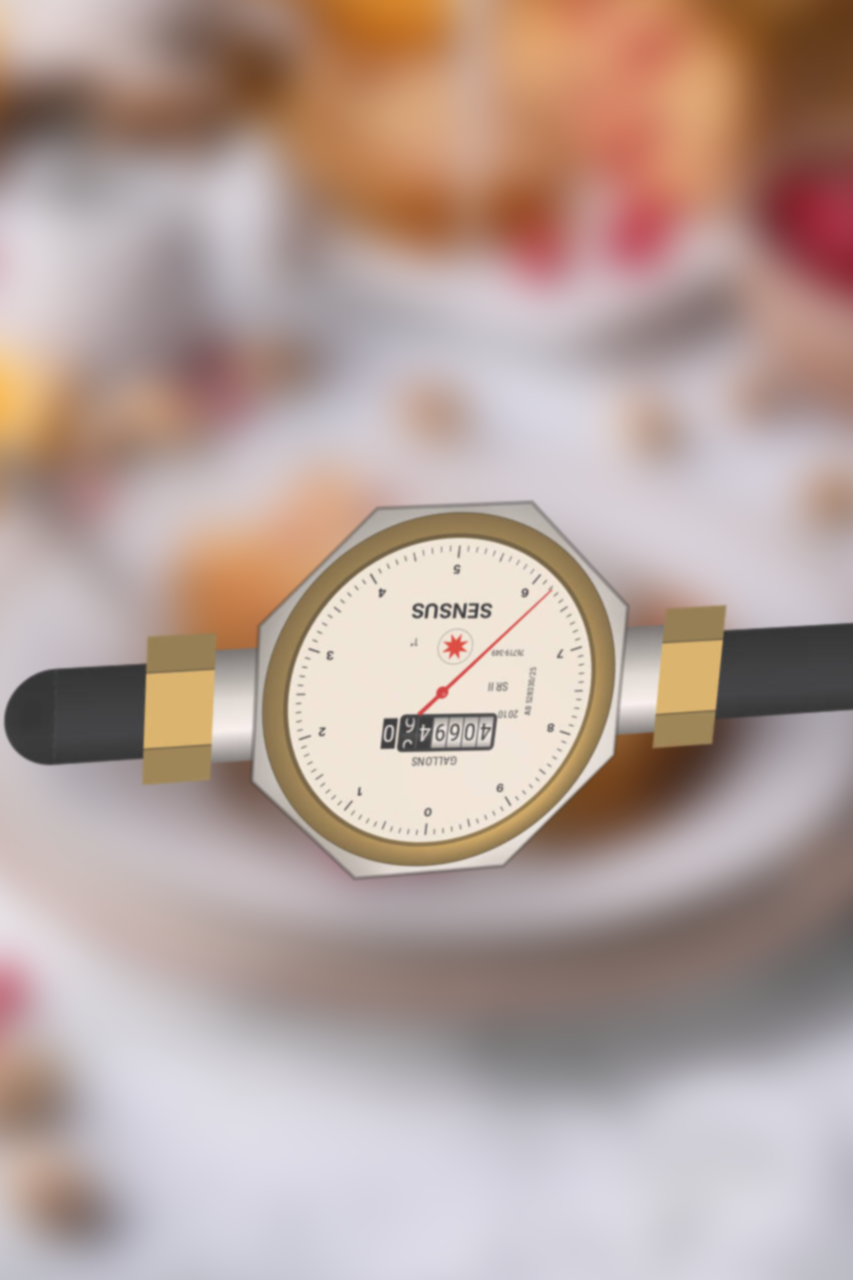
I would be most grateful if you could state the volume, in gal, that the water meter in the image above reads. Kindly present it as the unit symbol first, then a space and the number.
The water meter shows gal 4069456.2
